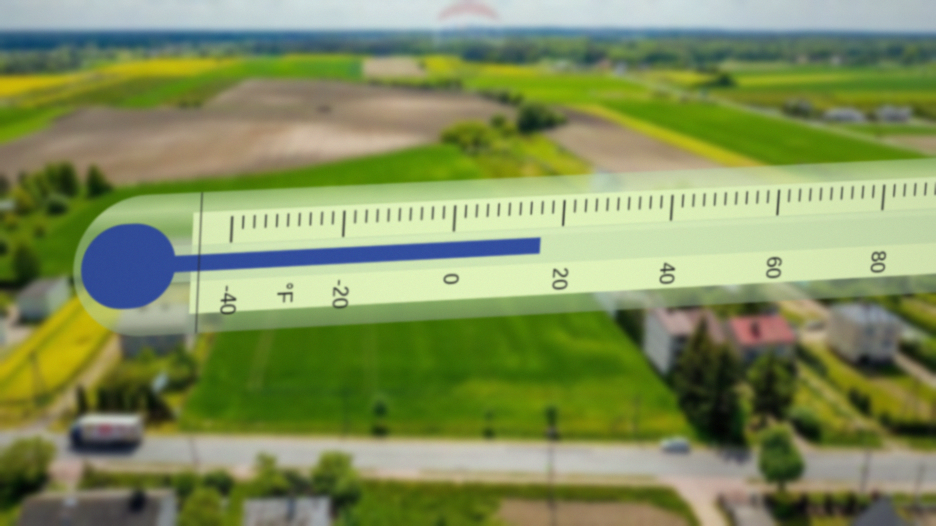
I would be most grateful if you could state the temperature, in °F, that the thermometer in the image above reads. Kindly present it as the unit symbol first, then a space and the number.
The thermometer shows °F 16
